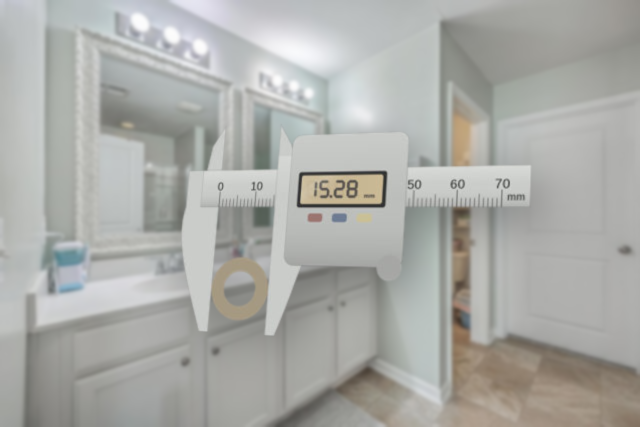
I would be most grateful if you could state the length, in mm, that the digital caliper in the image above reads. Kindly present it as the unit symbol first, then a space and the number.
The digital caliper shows mm 15.28
